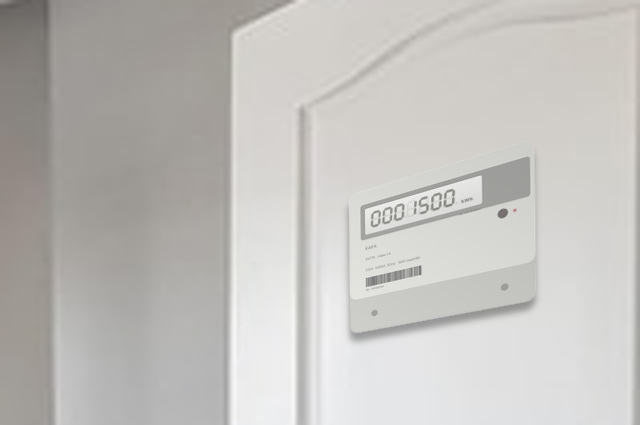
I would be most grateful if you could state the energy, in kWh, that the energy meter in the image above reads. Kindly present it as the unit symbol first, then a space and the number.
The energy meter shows kWh 1500
